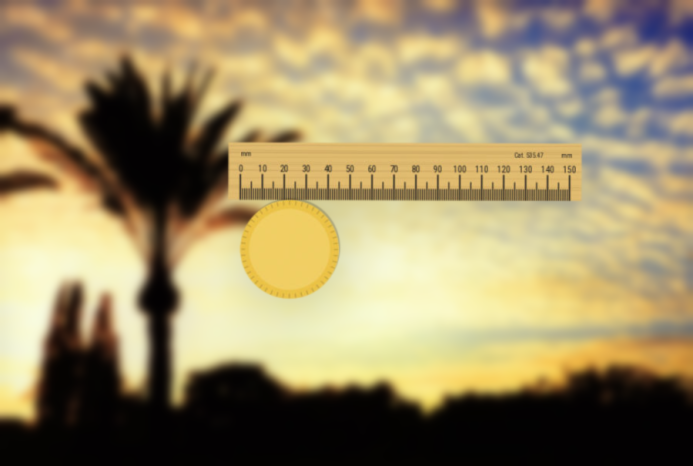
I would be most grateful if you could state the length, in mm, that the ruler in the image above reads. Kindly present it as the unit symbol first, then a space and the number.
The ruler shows mm 45
